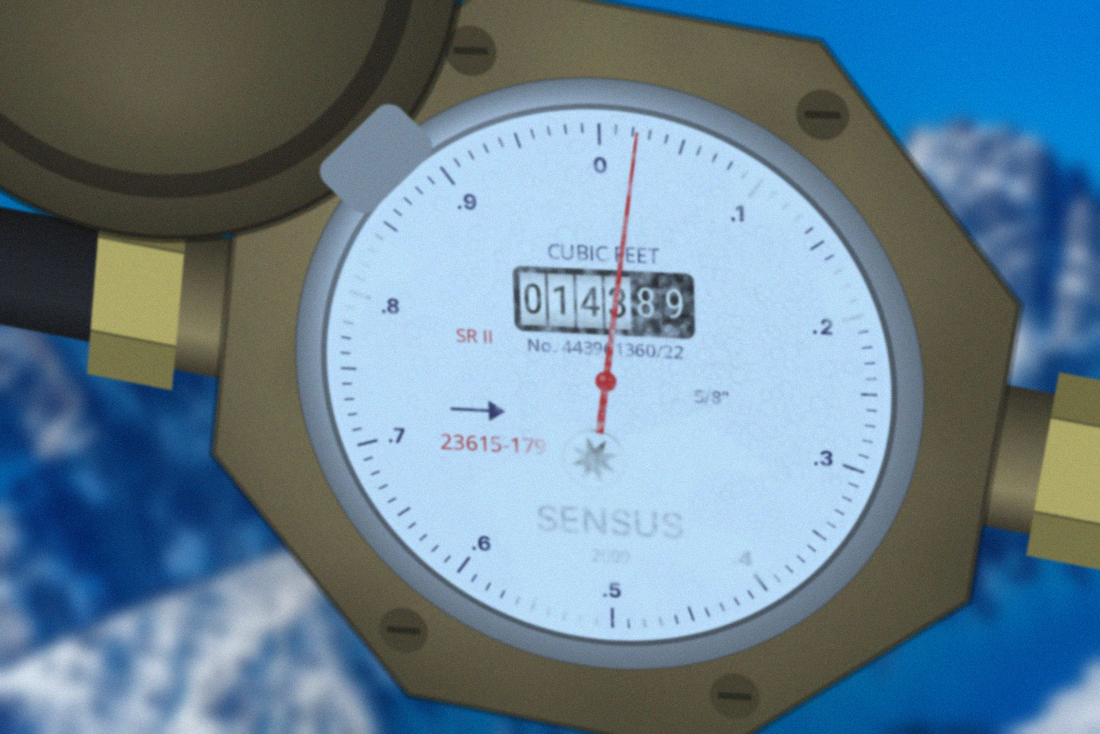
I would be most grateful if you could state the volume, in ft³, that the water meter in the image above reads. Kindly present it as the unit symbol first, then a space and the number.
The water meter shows ft³ 14389.02
